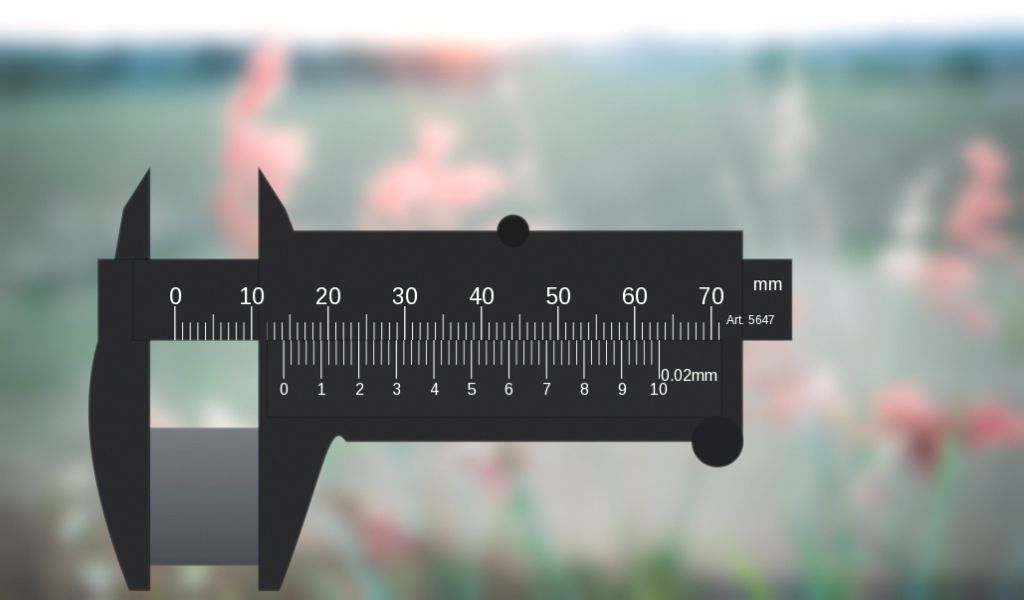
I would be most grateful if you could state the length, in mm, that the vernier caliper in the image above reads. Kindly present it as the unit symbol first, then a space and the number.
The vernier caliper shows mm 14.2
